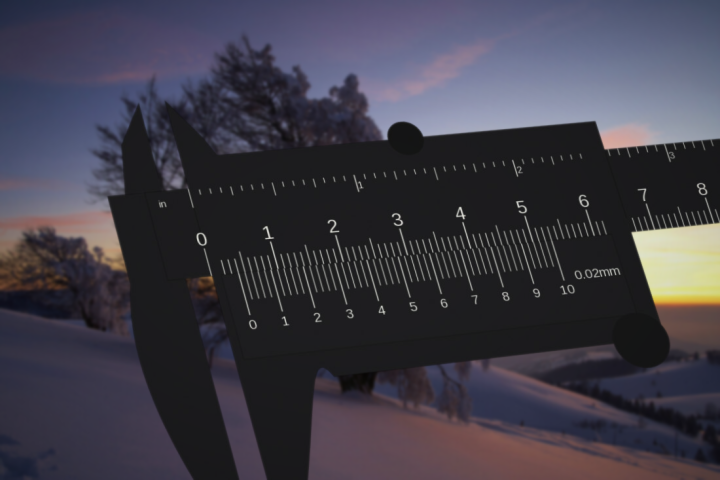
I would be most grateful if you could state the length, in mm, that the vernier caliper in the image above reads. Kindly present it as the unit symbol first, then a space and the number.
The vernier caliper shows mm 4.0
